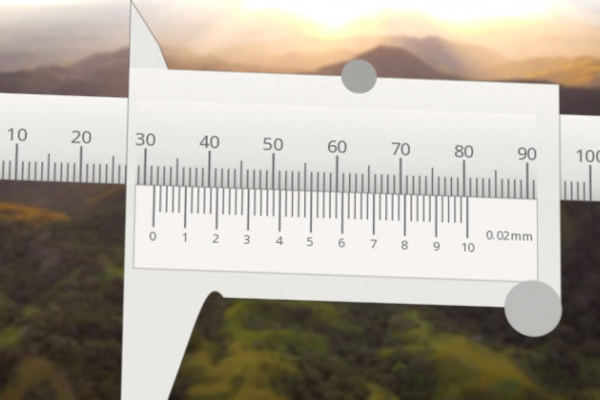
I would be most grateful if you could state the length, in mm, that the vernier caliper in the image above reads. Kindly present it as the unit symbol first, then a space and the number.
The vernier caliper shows mm 31.5
